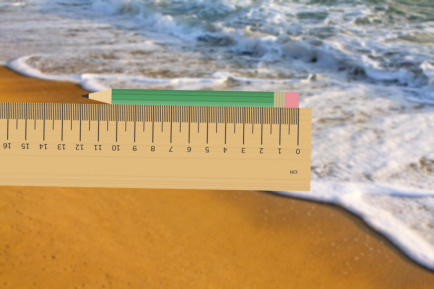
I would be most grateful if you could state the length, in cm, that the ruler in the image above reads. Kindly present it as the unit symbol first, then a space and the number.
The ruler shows cm 12
